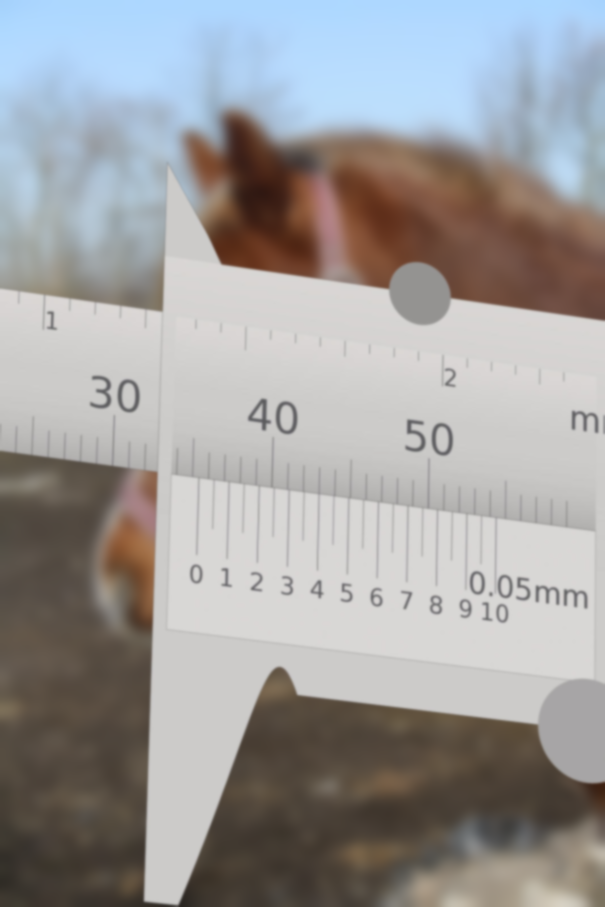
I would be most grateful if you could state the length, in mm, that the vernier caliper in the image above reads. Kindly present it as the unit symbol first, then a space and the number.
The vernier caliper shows mm 35.4
